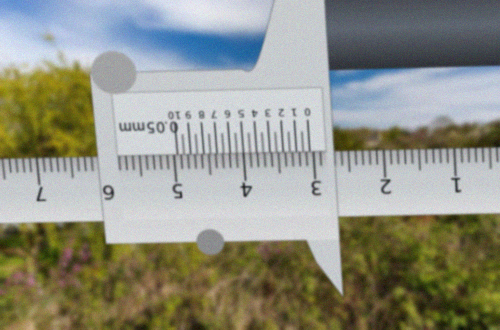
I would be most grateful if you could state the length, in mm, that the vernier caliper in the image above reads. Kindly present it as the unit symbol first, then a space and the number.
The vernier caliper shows mm 30.5
